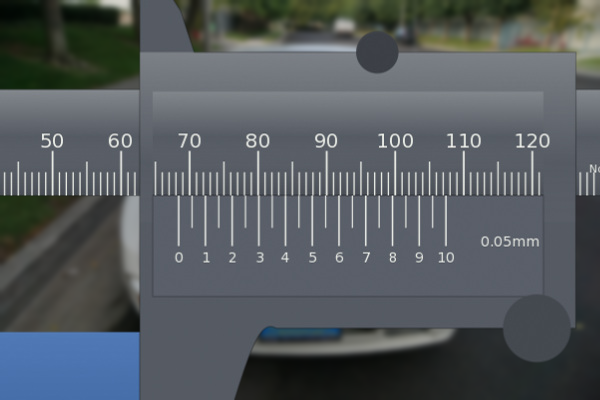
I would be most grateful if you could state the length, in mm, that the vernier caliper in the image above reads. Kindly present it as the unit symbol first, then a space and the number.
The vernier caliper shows mm 68.4
